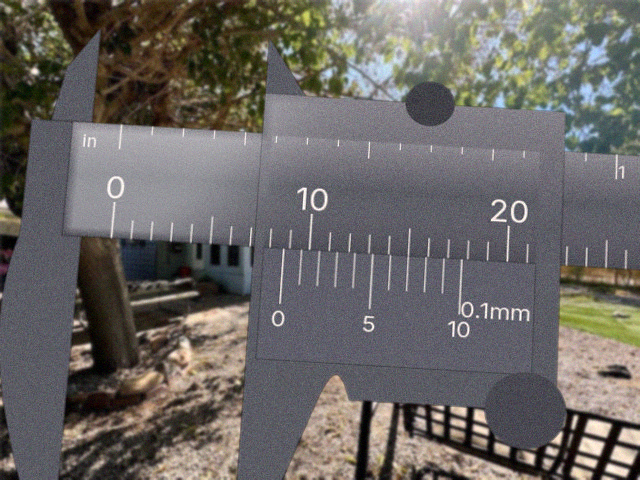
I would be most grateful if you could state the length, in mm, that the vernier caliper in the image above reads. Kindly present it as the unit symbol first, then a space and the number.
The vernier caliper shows mm 8.7
